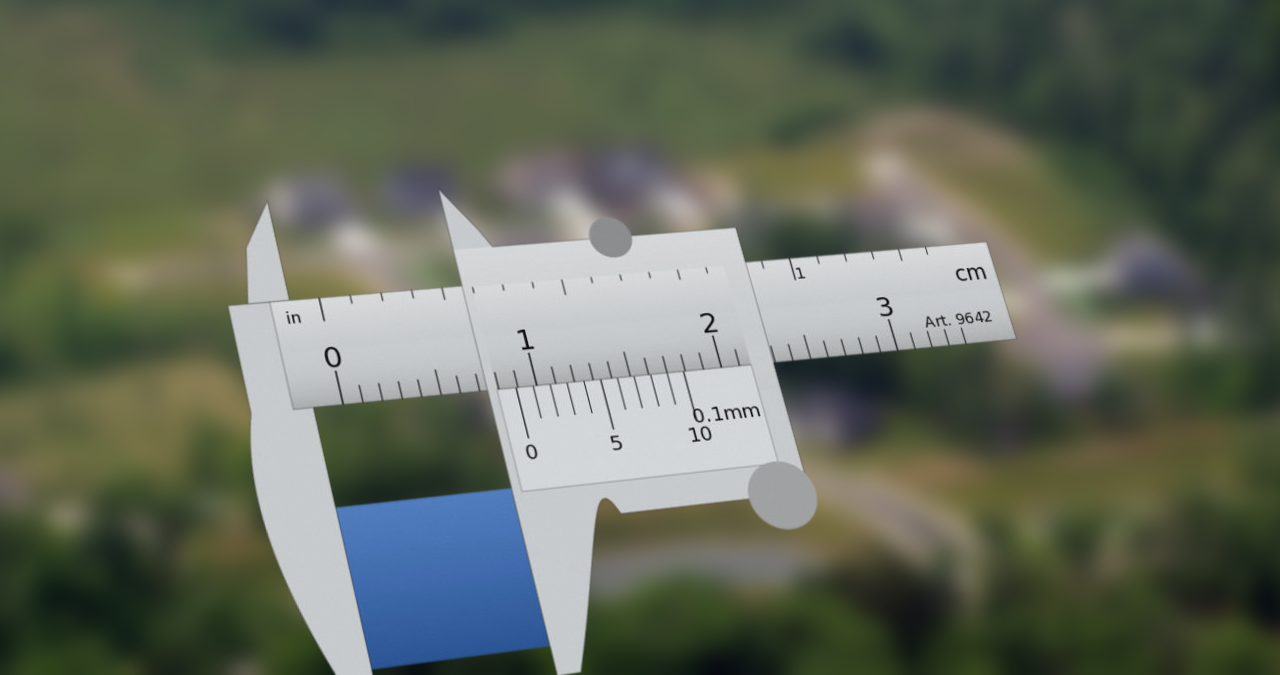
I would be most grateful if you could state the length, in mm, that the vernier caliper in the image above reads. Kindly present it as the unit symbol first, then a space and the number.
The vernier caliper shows mm 8.9
